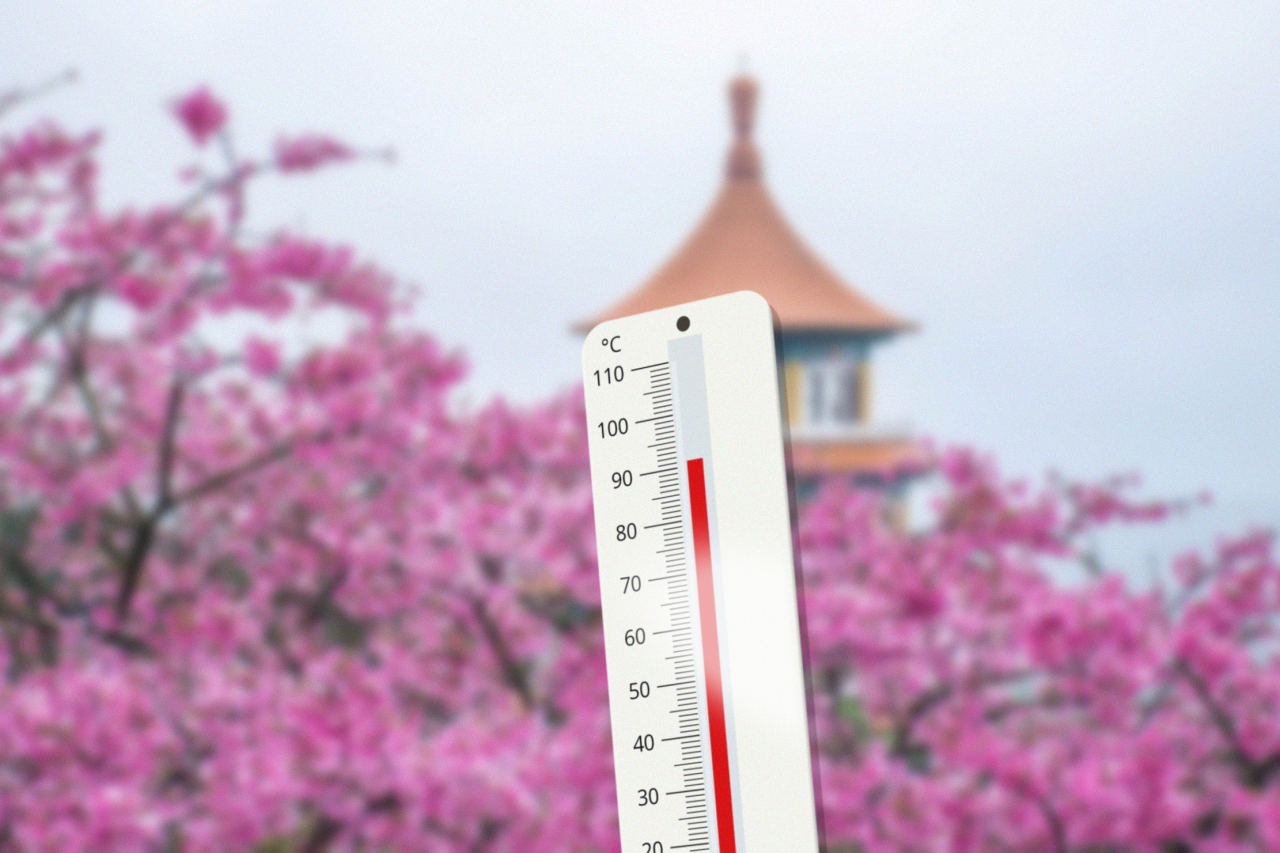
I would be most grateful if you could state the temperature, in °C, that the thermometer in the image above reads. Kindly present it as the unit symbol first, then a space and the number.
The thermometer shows °C 91
